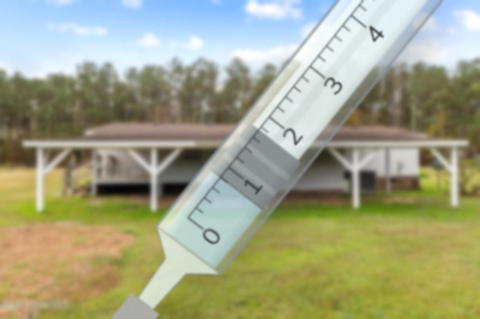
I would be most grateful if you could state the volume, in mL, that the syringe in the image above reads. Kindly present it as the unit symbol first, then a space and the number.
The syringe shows mL 0.8
